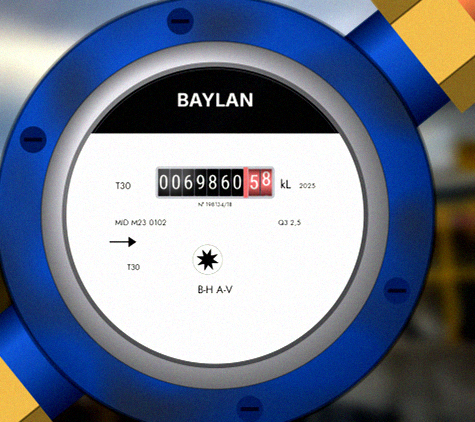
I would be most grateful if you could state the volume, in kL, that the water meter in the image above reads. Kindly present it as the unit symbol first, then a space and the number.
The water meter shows kL 69860.58
